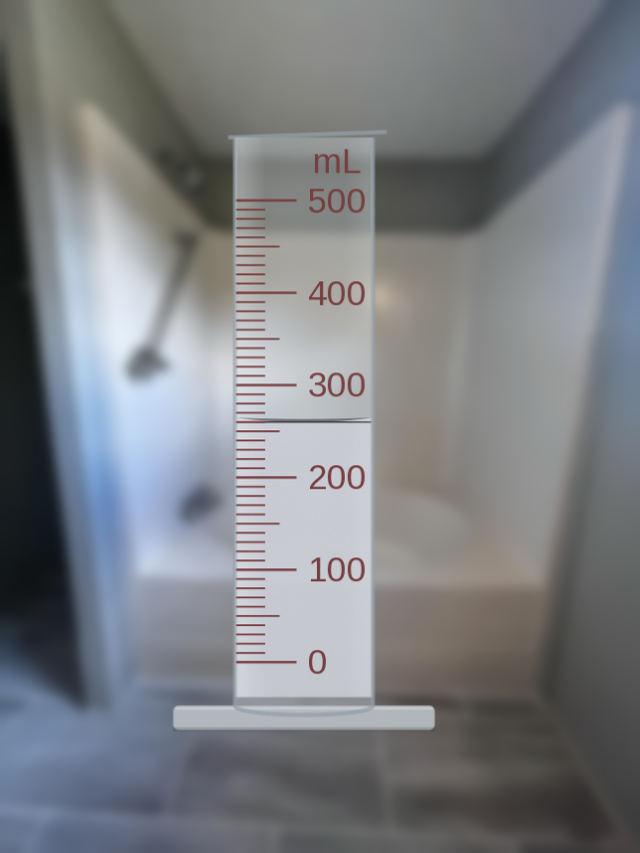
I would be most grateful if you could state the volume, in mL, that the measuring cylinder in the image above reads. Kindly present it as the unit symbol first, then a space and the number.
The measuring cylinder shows mL 260
